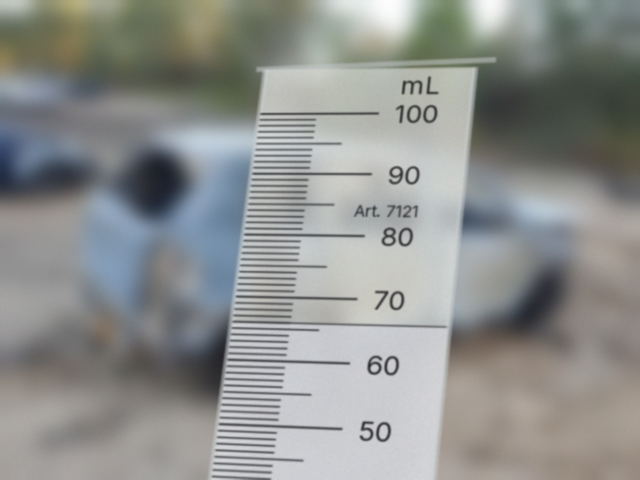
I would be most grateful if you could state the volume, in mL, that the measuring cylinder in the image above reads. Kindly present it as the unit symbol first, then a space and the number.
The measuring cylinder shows mL 66
